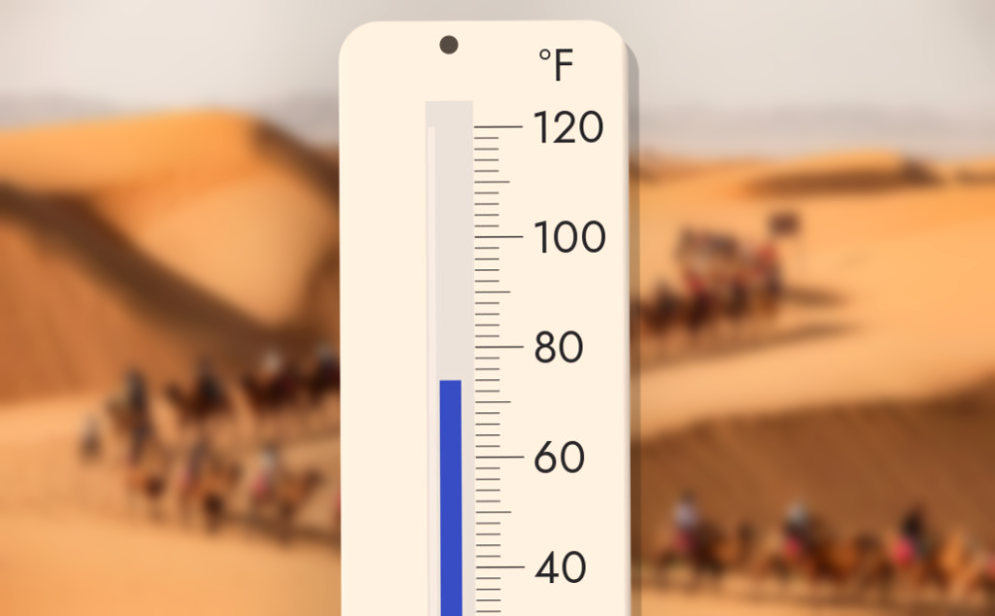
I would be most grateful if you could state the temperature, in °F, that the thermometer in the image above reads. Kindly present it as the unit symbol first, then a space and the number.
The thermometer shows °F 74
